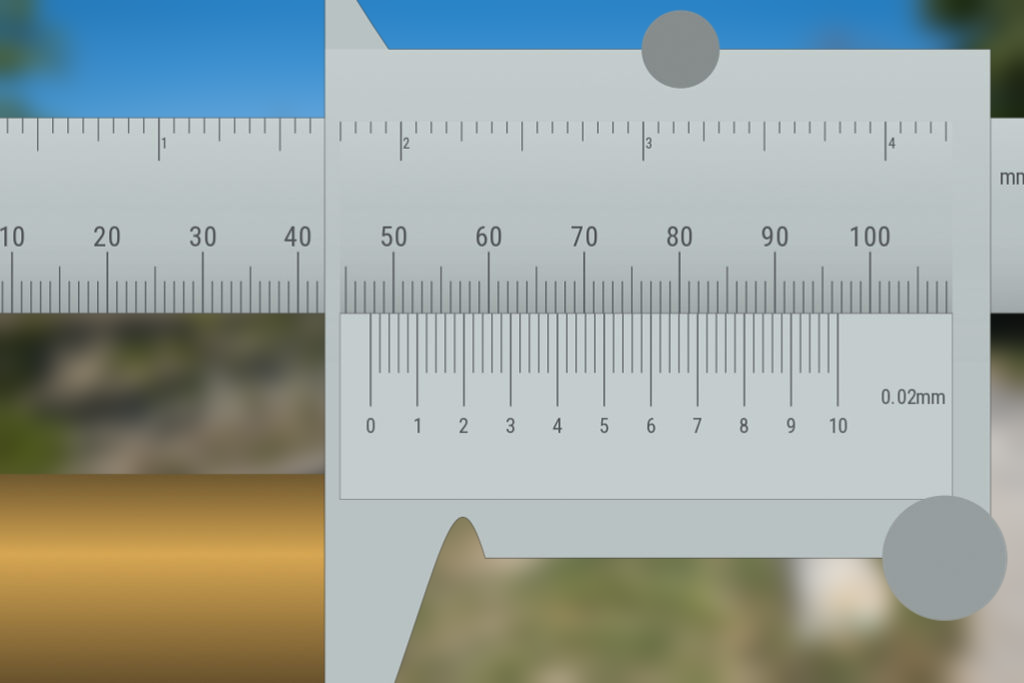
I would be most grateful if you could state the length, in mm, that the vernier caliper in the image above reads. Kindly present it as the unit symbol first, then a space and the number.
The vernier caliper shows mm 47.6
